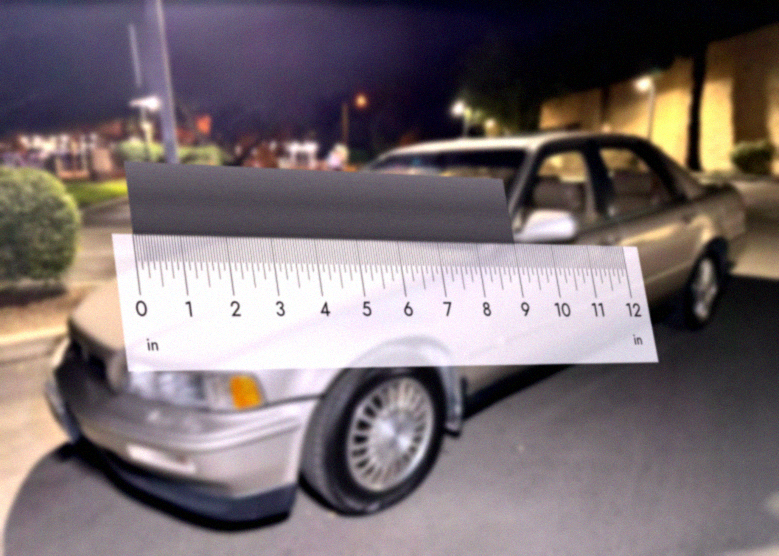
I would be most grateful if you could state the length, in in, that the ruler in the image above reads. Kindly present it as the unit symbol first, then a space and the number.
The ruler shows in 9
